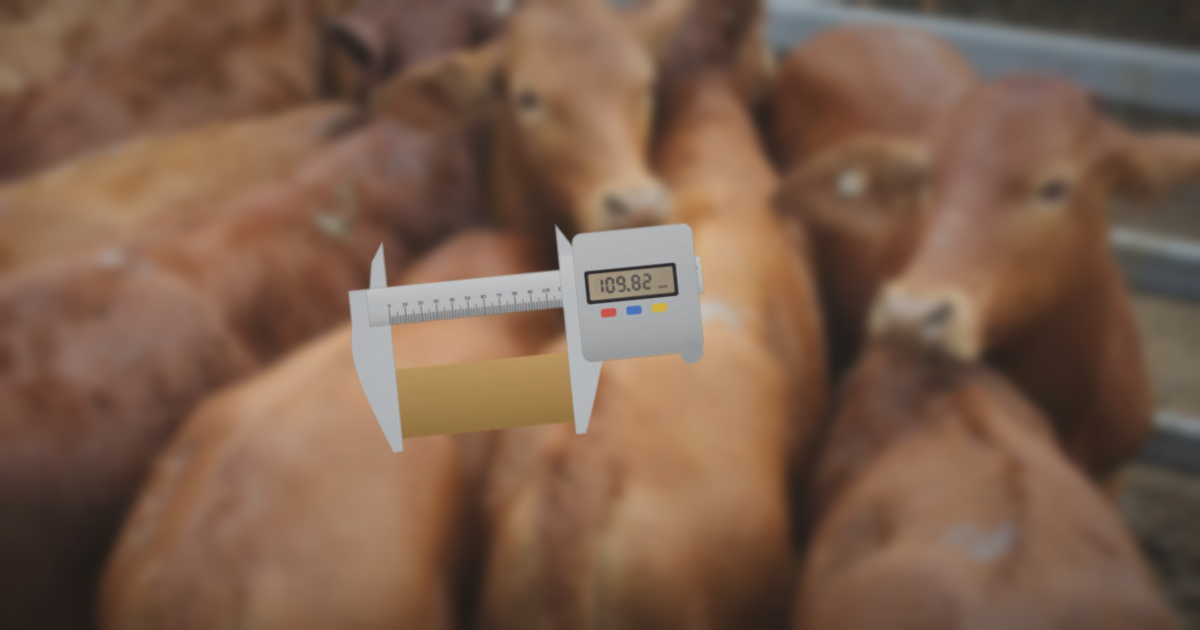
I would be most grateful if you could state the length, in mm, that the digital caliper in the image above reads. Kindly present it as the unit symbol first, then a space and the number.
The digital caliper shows mm 109.82
